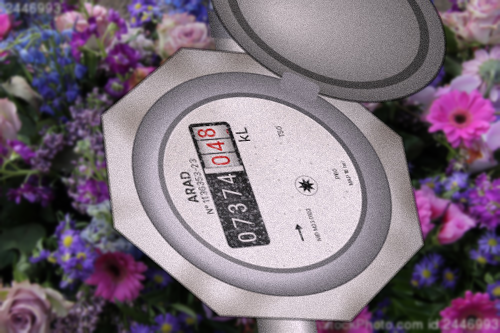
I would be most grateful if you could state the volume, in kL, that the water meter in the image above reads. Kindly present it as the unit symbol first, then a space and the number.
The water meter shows kL 7374.048
